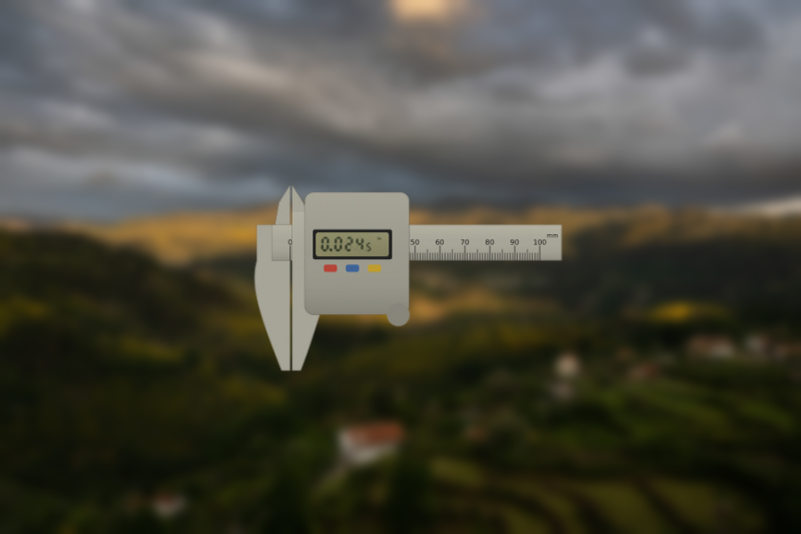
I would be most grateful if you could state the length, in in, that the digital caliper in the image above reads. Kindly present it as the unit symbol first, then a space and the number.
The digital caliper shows in 0.0245
